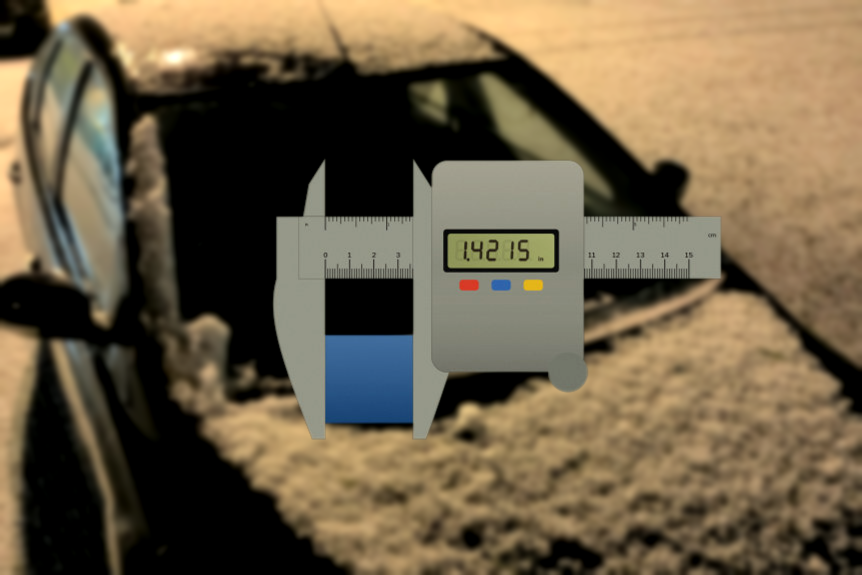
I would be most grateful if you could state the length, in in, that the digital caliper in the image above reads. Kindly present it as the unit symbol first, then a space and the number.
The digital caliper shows in 1.4215
